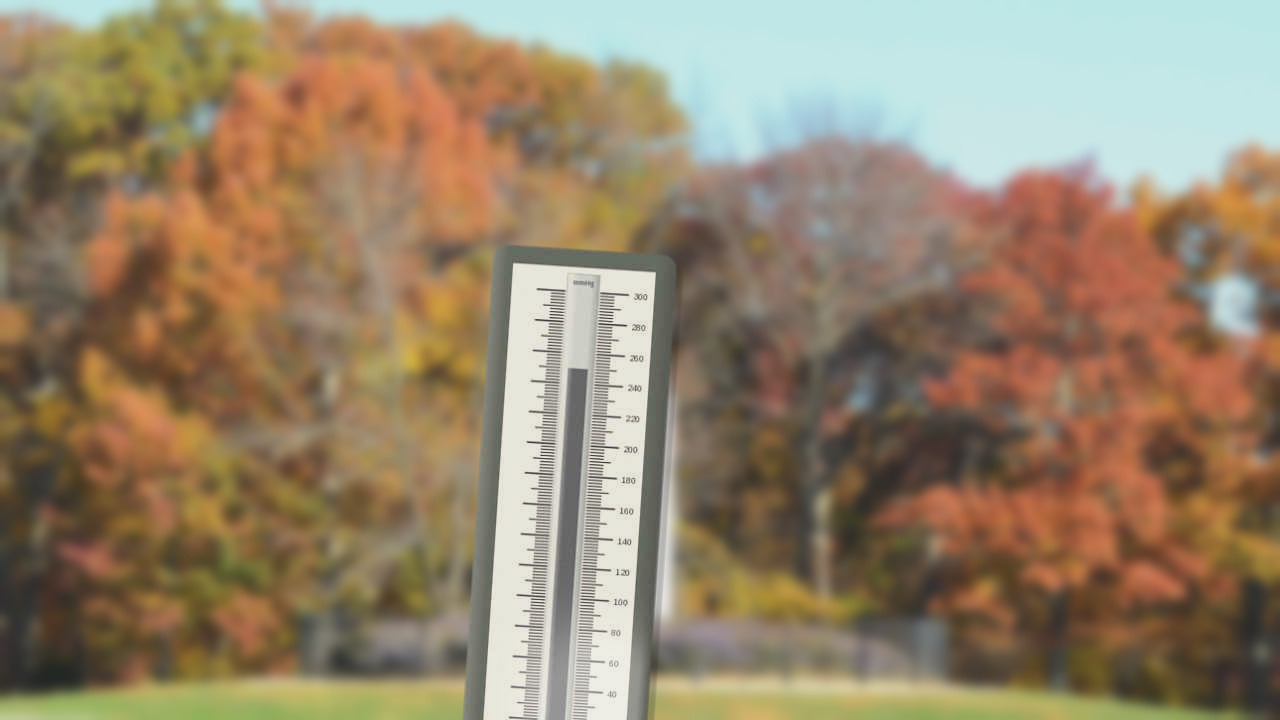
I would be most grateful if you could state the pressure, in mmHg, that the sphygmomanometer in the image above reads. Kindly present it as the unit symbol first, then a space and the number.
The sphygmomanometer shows mmHg 250
